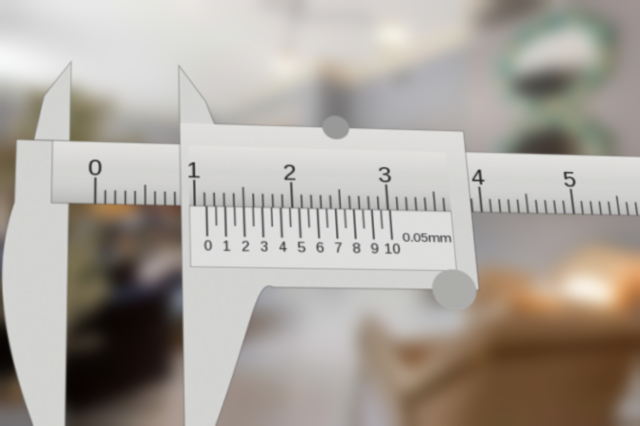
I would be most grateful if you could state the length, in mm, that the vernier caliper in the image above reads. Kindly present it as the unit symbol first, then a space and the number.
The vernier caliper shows mm 11.2
